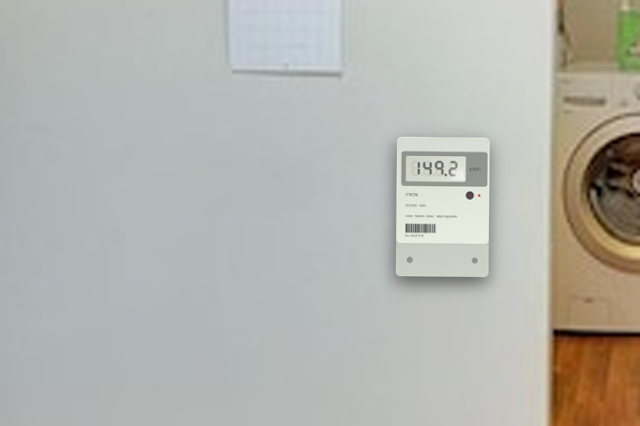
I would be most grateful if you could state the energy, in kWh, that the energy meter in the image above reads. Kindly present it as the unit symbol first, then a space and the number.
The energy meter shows kWh 149.2
